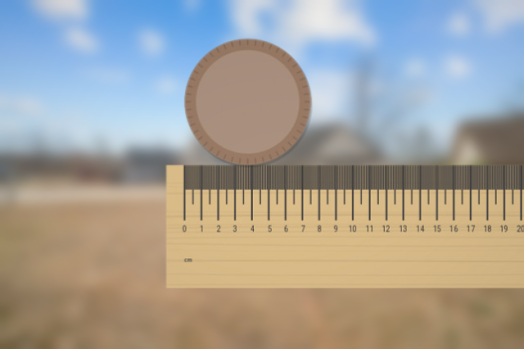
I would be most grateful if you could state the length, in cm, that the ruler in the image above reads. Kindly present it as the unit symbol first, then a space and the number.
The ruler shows cm 7.5
